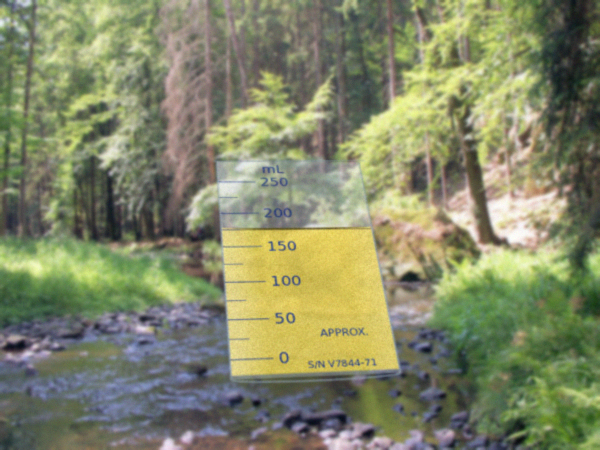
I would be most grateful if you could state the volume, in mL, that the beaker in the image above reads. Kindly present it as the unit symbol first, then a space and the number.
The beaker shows mL 175
